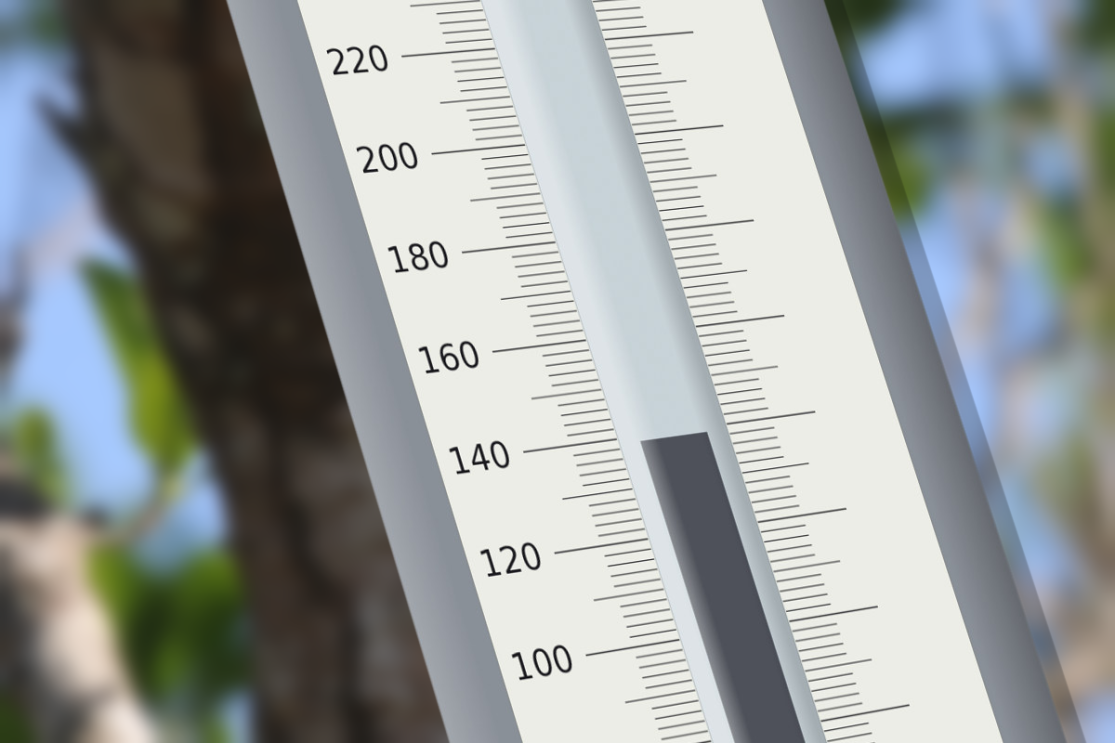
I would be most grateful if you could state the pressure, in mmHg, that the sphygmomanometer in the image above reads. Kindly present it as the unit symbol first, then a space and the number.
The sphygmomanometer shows mmHg 139
